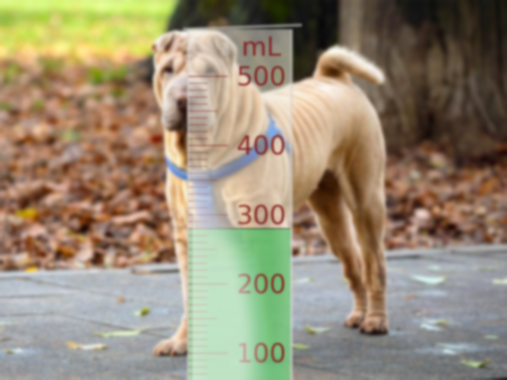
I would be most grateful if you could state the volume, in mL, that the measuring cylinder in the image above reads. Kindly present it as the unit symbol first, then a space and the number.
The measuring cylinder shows mL 280
